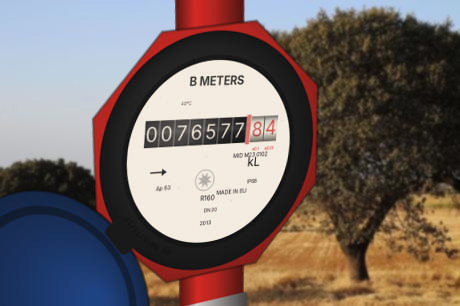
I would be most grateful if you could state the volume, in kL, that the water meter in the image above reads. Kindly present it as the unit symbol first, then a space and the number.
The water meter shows kL 76577.84
